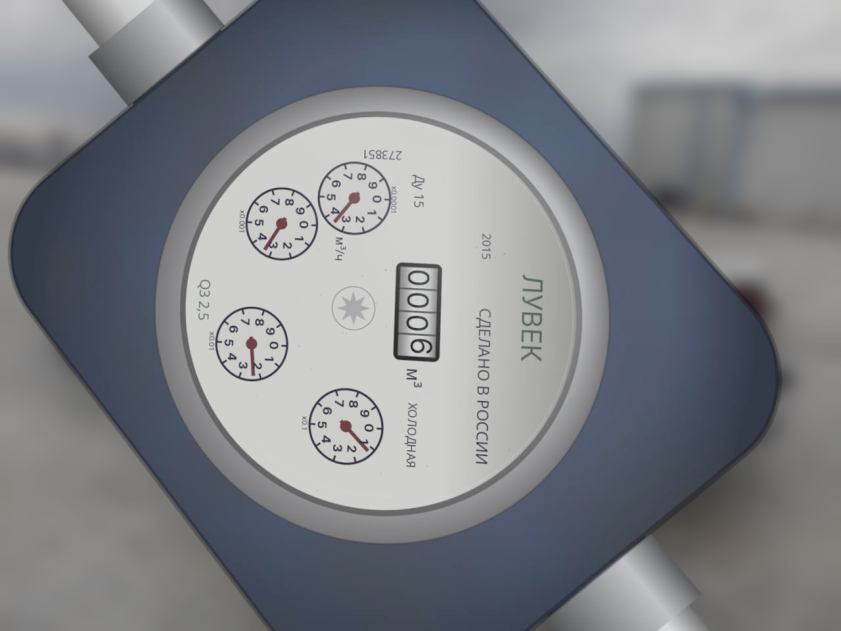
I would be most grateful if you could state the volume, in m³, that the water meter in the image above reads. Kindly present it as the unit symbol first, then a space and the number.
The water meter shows m³ 6.1233
